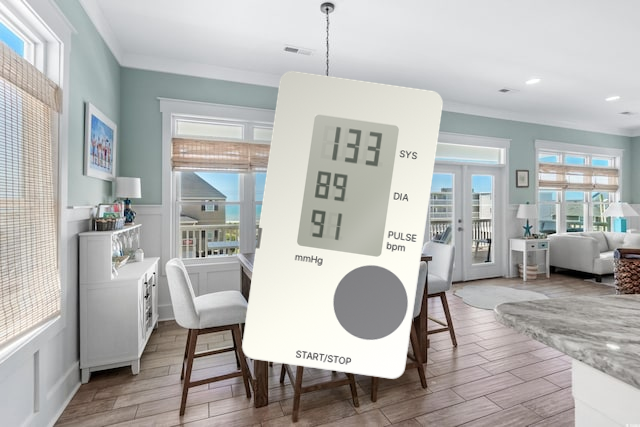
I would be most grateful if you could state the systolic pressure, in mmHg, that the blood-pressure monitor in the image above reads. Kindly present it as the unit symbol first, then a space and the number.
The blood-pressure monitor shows mmHg 133
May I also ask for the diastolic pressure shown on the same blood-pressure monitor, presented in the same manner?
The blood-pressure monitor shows mmHg 89
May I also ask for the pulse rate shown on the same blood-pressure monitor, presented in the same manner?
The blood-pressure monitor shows bpm 91
